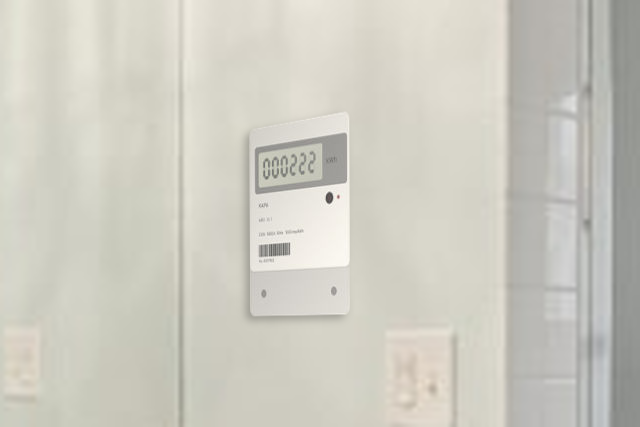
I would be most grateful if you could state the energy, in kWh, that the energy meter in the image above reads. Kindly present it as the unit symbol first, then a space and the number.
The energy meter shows kWh 222
